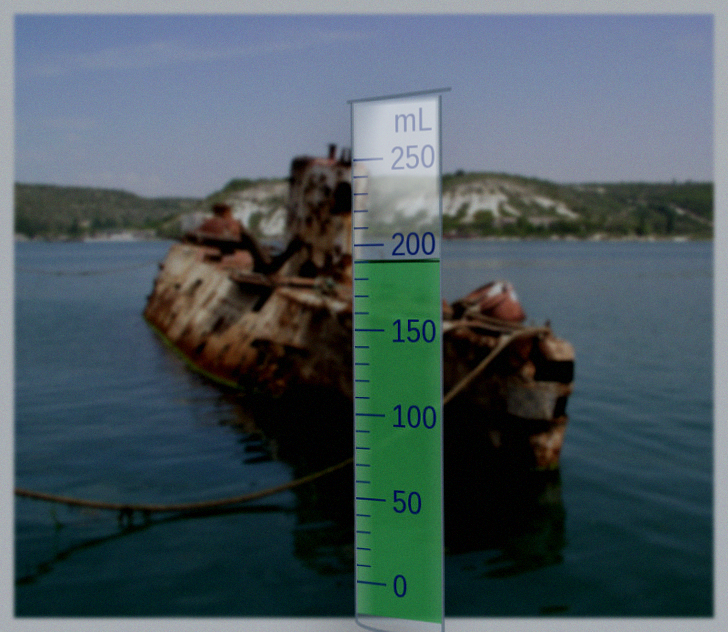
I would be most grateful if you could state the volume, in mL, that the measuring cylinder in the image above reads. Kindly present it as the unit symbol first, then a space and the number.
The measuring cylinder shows mL 190
